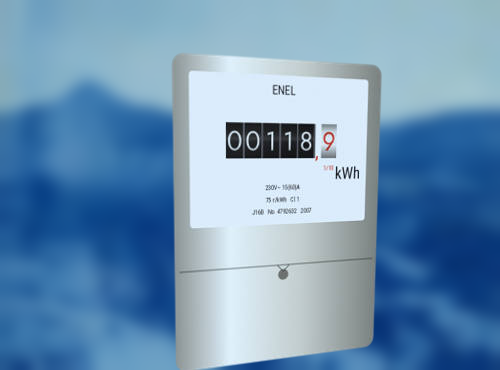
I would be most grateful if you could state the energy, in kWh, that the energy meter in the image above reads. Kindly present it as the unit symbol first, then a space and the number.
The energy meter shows kWh 118.9
